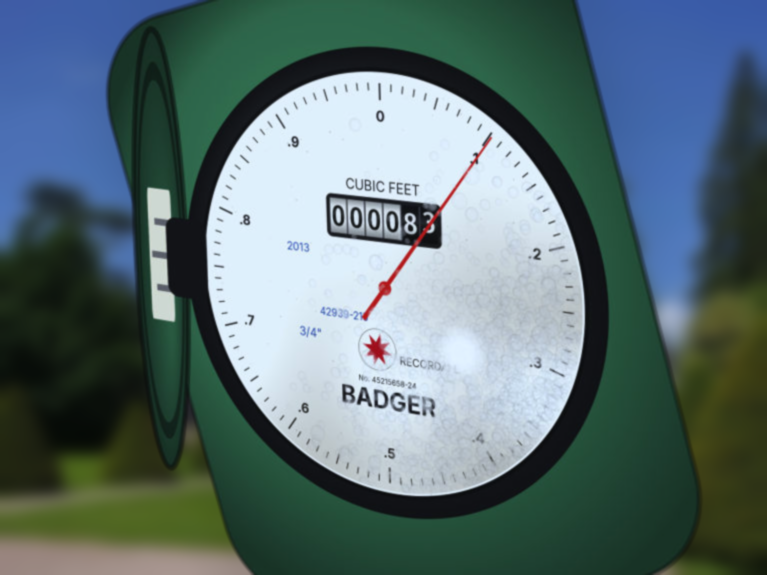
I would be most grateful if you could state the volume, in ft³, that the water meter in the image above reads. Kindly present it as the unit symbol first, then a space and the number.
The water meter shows ft³ 83.10
